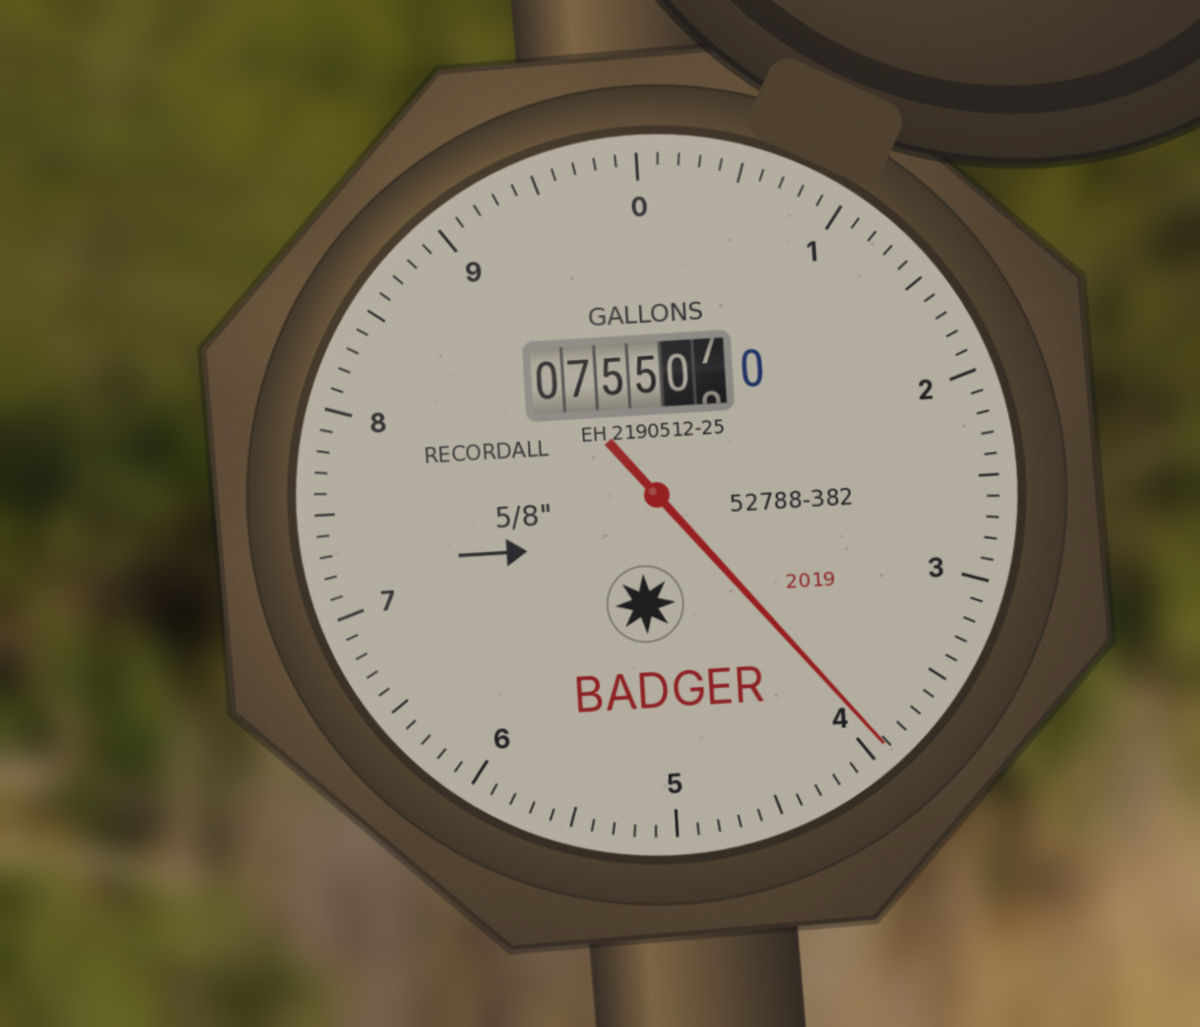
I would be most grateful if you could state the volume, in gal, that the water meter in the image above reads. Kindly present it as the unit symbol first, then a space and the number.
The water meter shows gal 755073.9
